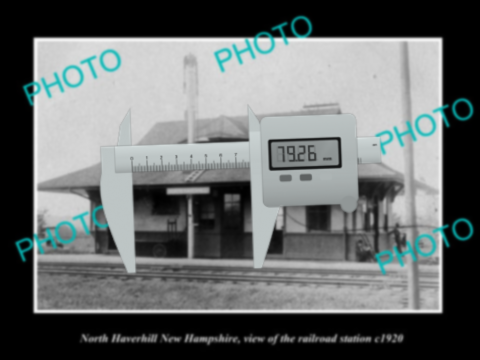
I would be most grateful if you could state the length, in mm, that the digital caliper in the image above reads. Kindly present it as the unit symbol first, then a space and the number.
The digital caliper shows mm 79.26
